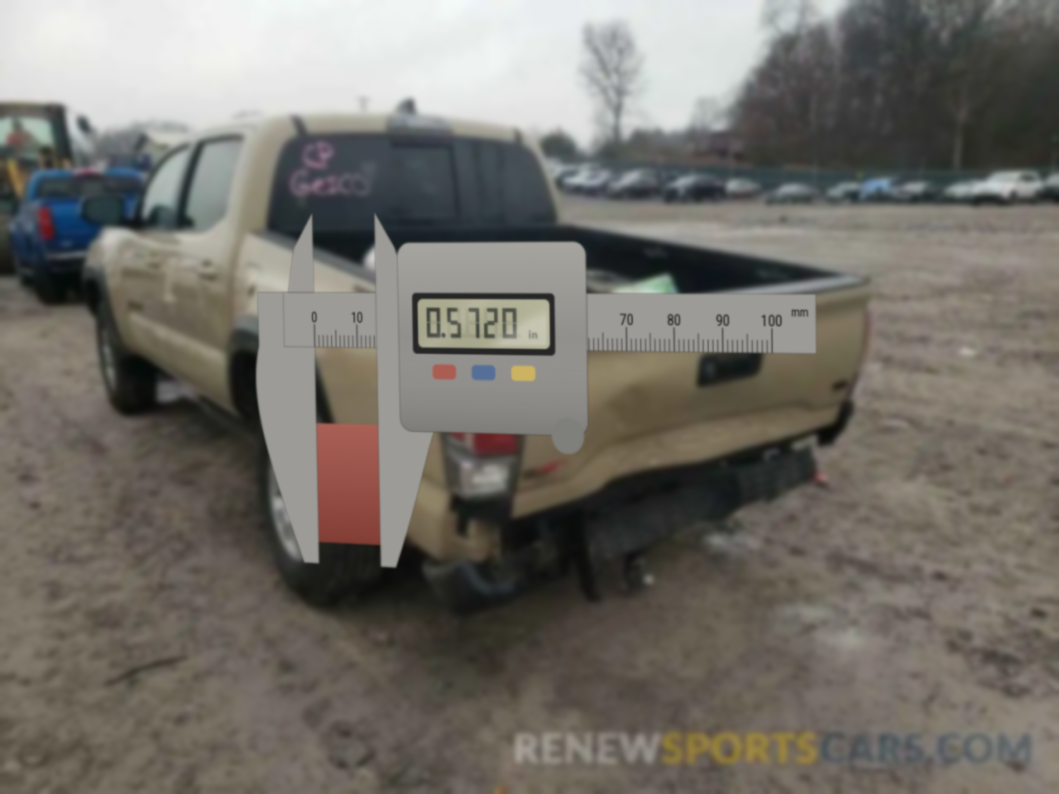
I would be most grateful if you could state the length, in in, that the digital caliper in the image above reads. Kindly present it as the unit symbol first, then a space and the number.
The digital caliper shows in 0.5720
